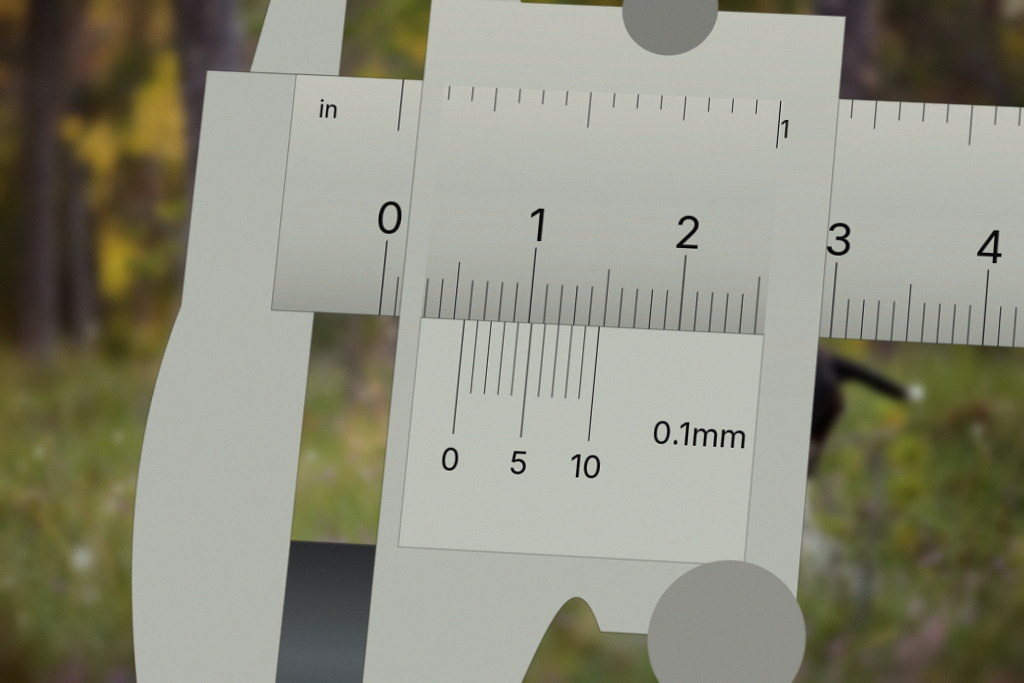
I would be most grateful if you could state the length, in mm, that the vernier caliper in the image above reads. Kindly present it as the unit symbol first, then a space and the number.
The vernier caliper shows mm 5.7
